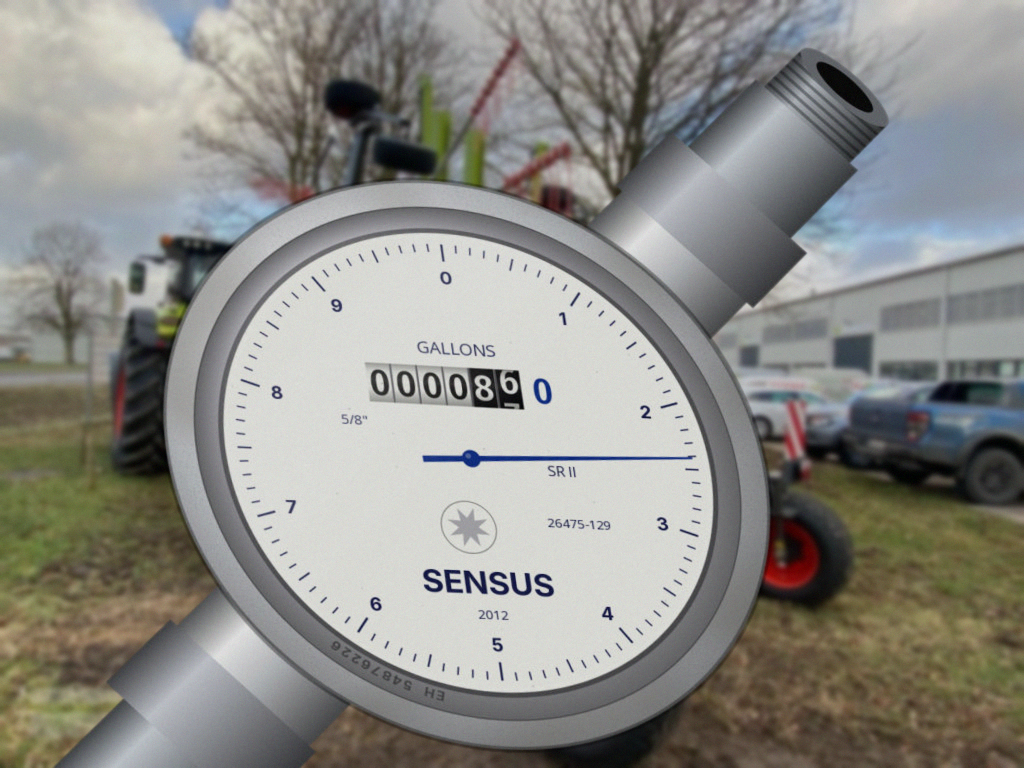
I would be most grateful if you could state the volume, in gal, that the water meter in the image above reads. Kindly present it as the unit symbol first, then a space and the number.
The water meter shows gal 862.4
